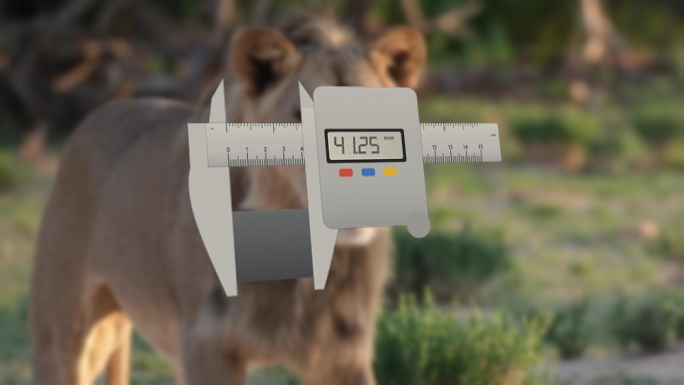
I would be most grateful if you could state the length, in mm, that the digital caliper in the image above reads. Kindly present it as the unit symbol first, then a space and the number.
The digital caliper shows mm 41.25
